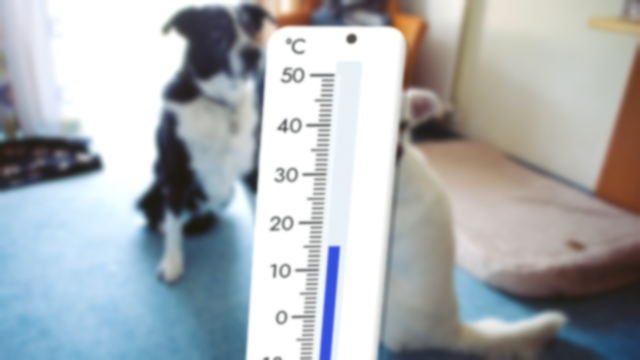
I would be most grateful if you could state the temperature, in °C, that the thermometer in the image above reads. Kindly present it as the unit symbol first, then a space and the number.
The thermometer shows °C 15
